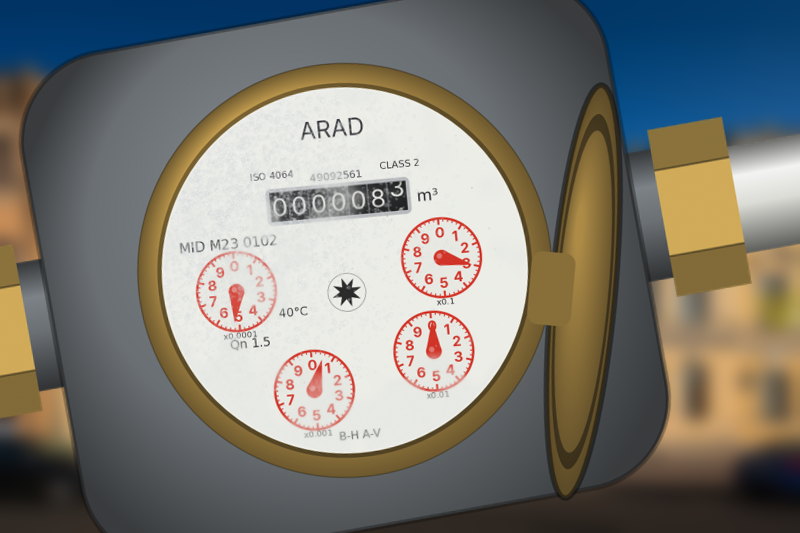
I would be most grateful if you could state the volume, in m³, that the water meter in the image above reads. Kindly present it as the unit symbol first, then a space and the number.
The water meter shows m³ 83.3005
